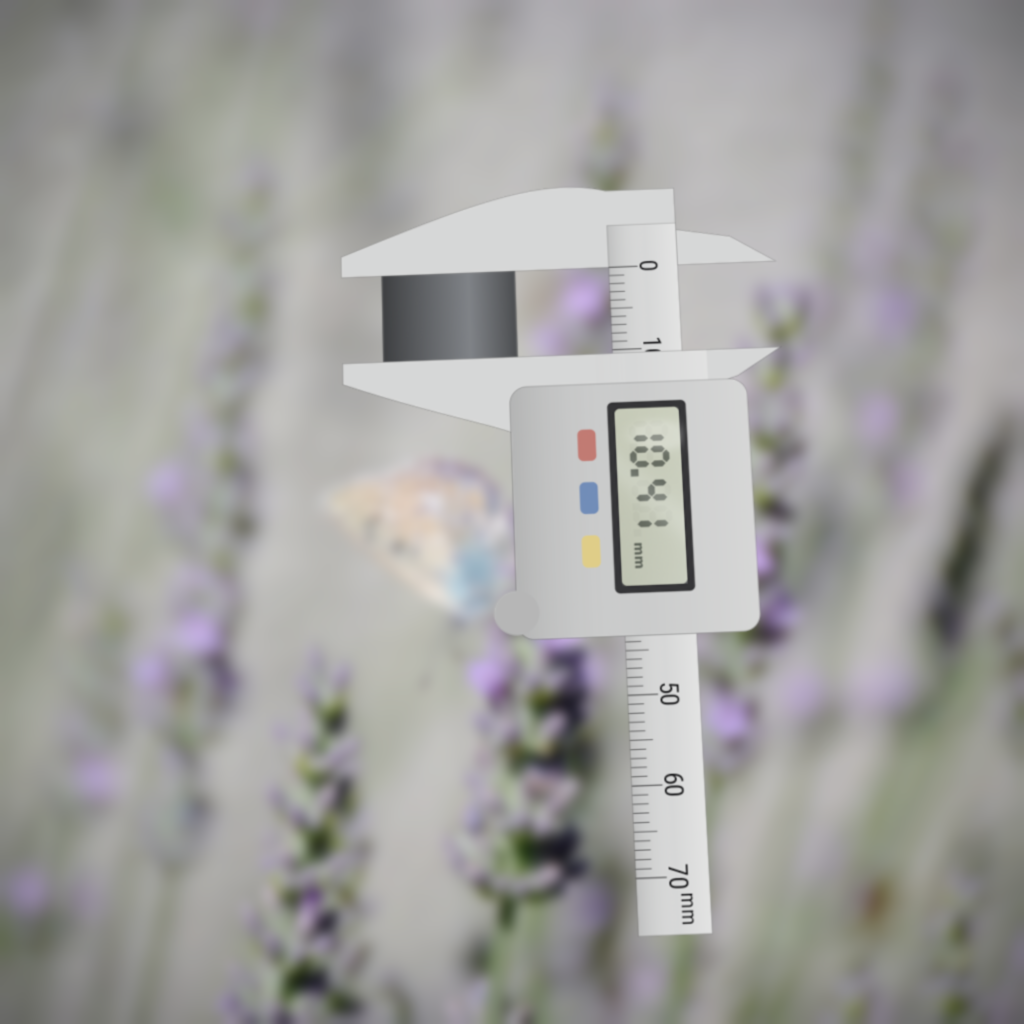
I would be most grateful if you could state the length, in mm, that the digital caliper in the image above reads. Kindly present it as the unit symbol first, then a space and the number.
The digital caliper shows mm 10.41
